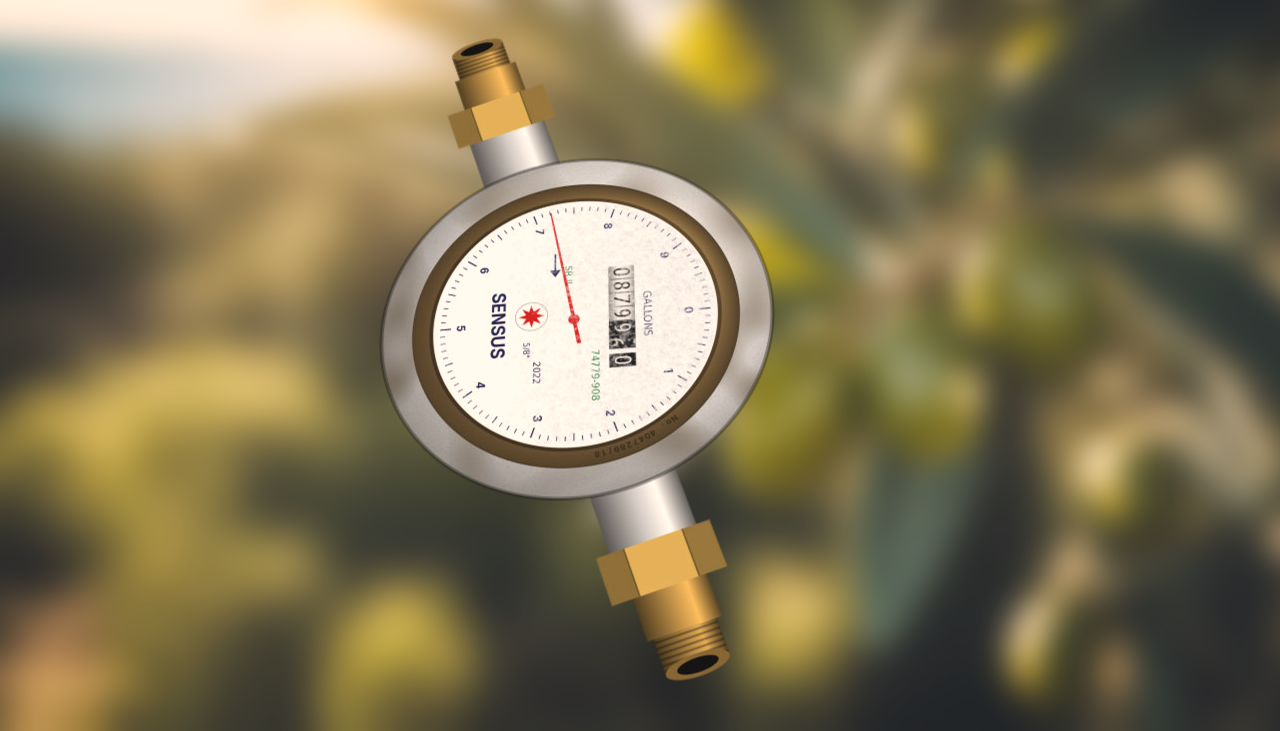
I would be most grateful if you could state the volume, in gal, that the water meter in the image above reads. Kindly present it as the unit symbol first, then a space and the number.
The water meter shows gal 879957.2
